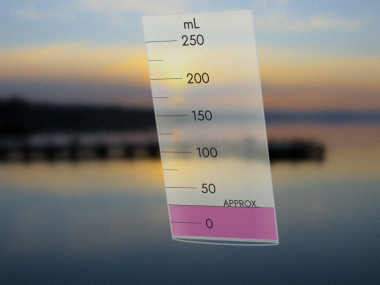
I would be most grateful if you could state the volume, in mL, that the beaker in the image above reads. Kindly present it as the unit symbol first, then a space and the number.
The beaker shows mL 25
